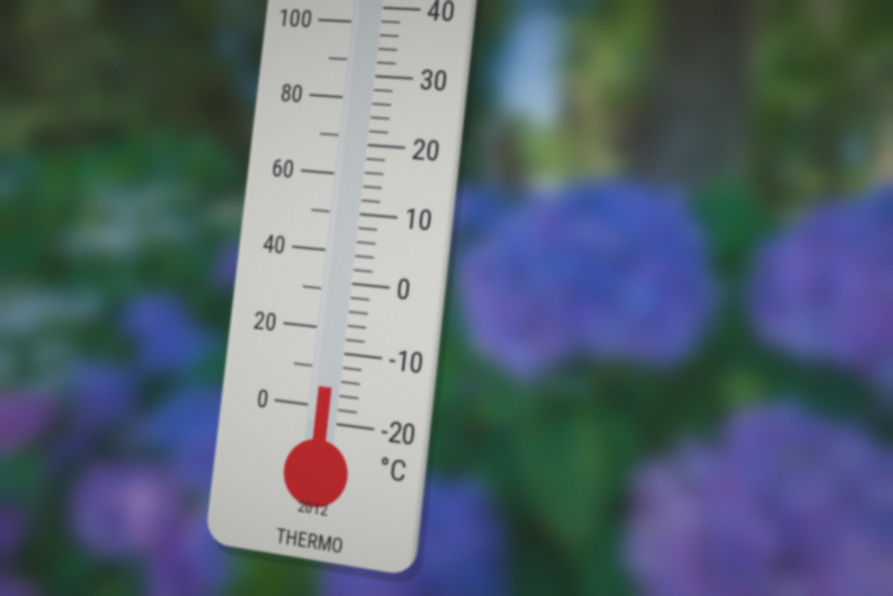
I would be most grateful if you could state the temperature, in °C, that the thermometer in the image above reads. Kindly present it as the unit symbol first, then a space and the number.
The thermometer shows °C -15
